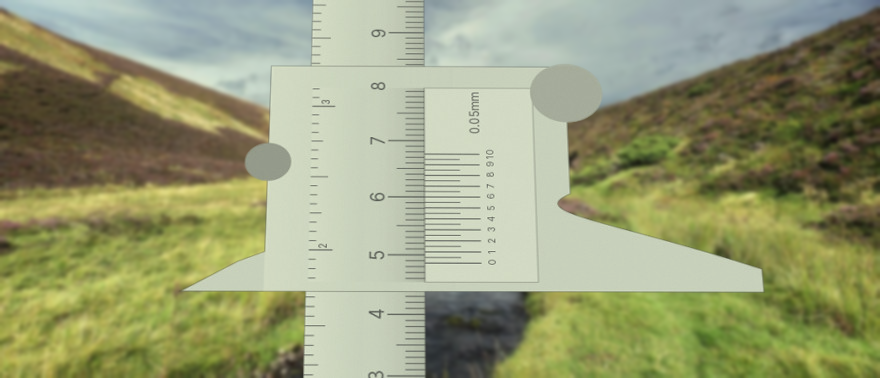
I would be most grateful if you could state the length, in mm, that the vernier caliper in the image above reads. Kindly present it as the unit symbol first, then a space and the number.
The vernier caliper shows mm 48.6
